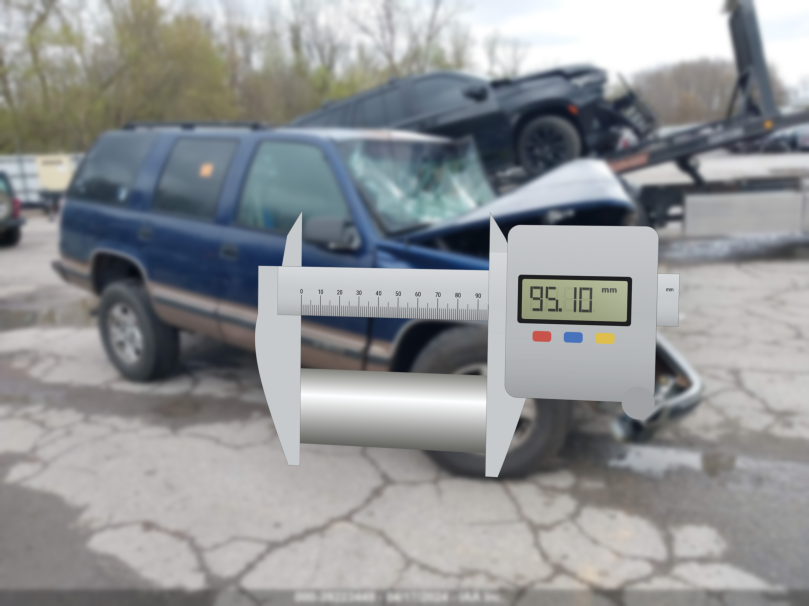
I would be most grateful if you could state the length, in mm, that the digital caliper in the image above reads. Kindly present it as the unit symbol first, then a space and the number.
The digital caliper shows mm 95.10
